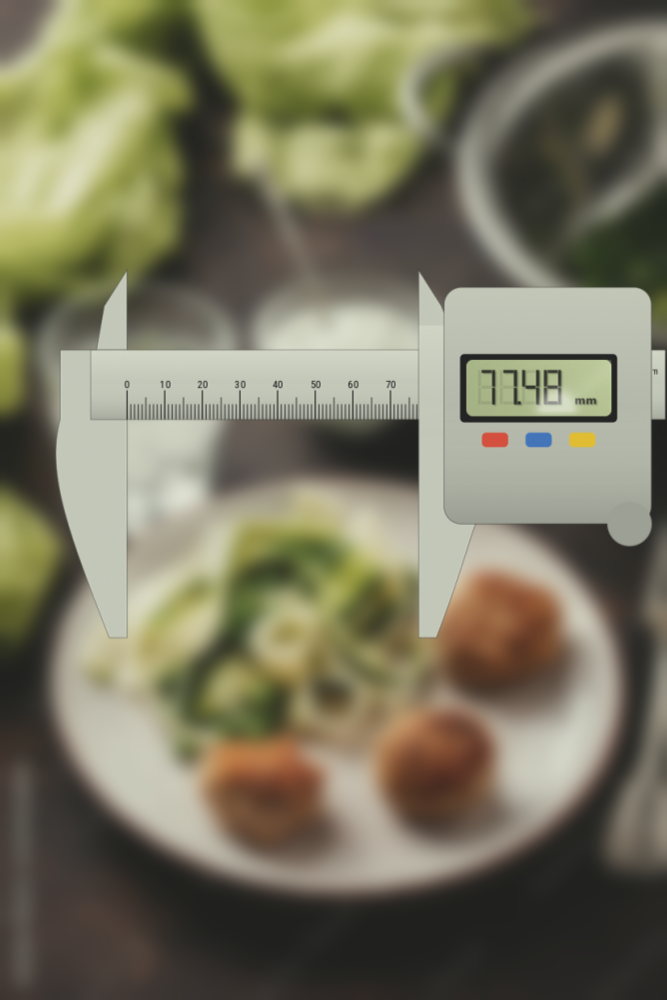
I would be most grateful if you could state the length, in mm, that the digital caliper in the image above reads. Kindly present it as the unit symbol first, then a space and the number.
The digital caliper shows mm 77.48
